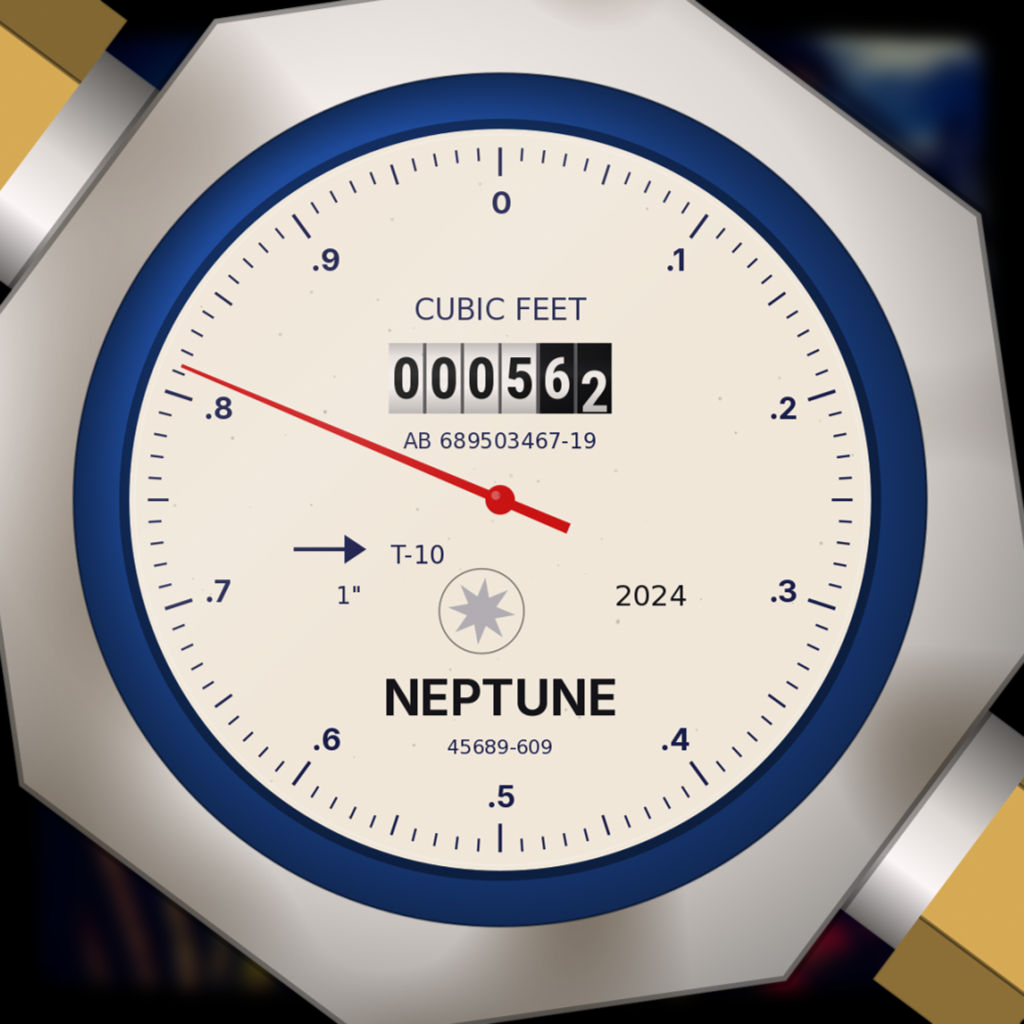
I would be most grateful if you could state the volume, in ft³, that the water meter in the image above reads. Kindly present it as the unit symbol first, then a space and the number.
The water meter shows ft³ 561.81
